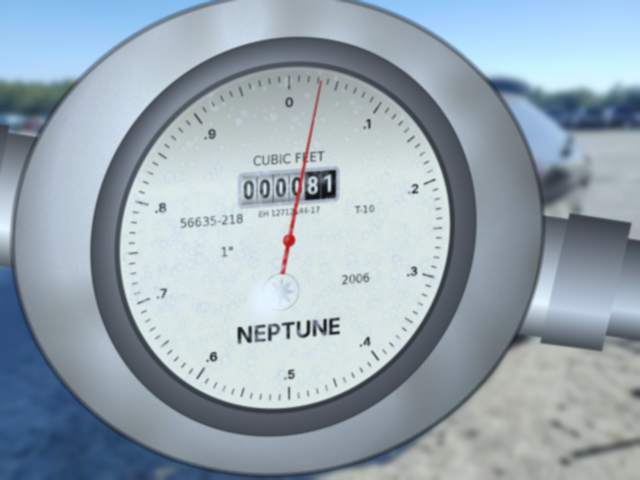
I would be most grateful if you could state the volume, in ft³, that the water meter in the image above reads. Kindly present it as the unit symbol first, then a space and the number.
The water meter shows ft³ 81.03
